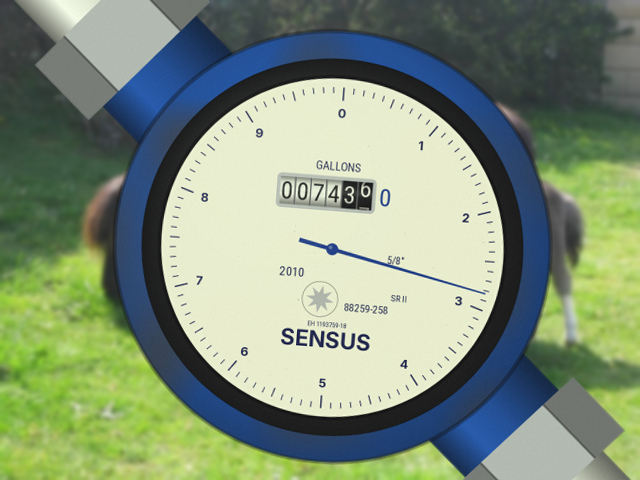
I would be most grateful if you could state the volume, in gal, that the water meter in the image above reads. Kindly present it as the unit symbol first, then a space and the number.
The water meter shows gal 74362.8
